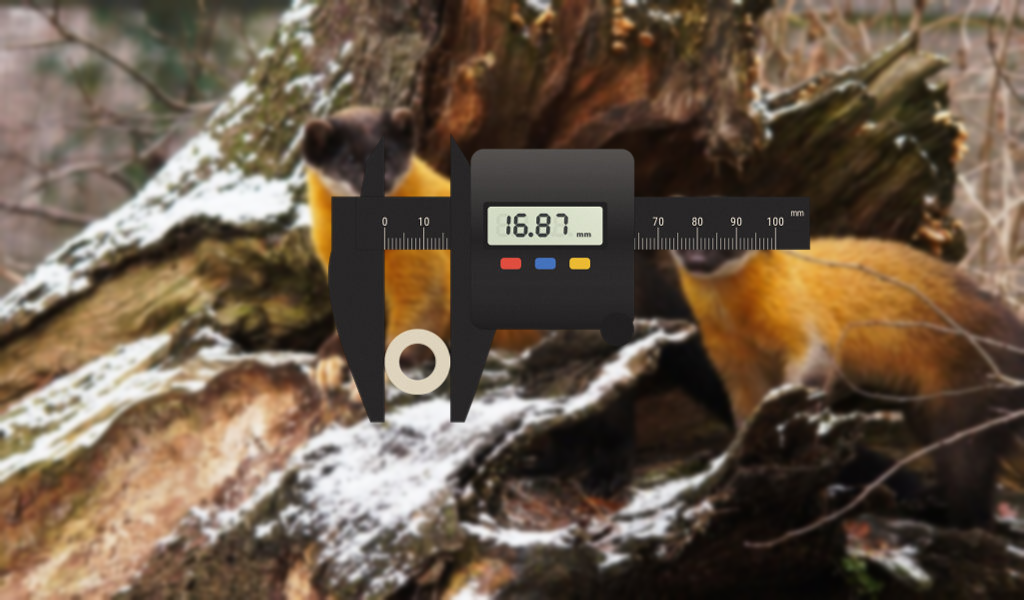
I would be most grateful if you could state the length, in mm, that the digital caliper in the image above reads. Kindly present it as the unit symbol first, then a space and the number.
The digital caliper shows mm 16.87
